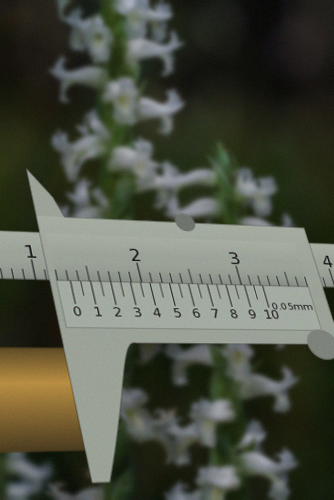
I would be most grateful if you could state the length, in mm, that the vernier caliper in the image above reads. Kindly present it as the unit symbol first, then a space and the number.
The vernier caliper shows mm 13.2
